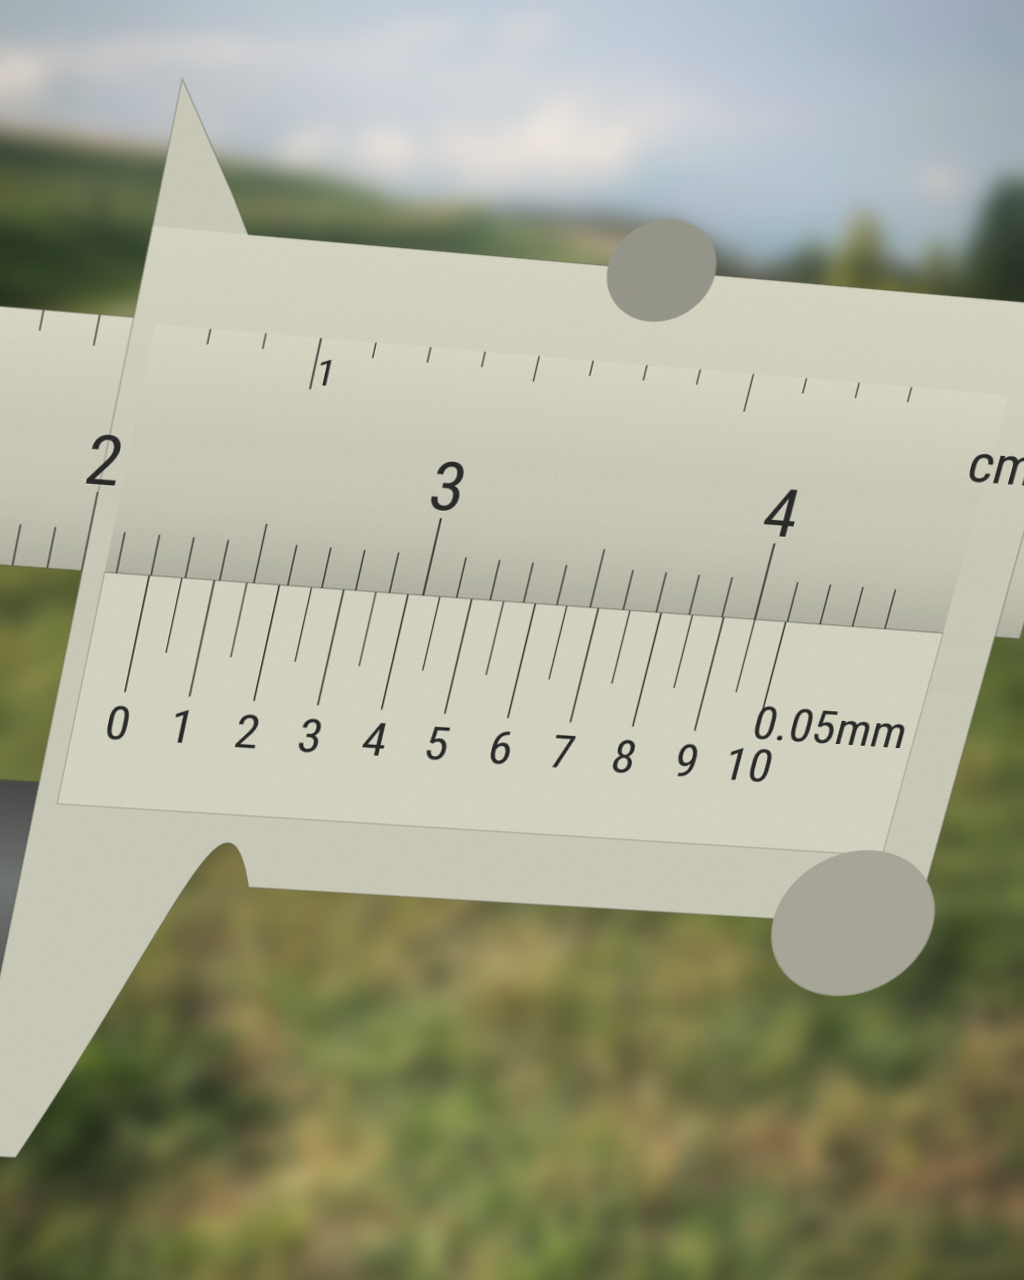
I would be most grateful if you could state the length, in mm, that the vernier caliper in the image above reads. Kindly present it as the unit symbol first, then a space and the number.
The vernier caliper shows mm 21.95
